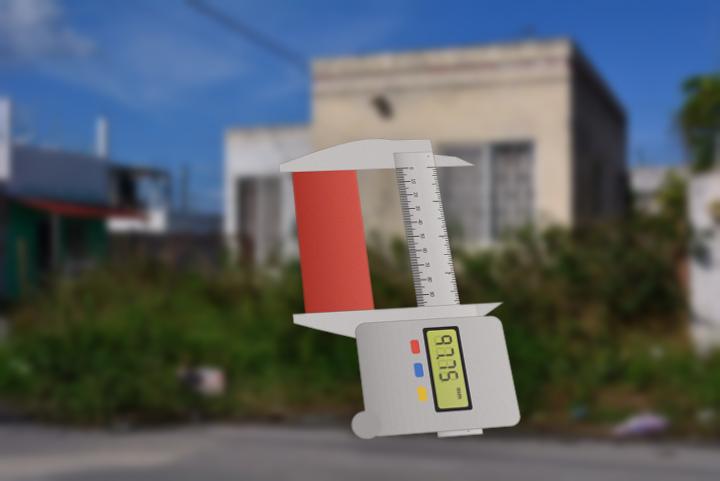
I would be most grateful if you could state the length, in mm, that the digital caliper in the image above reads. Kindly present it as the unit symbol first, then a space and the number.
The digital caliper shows mm 97.75
